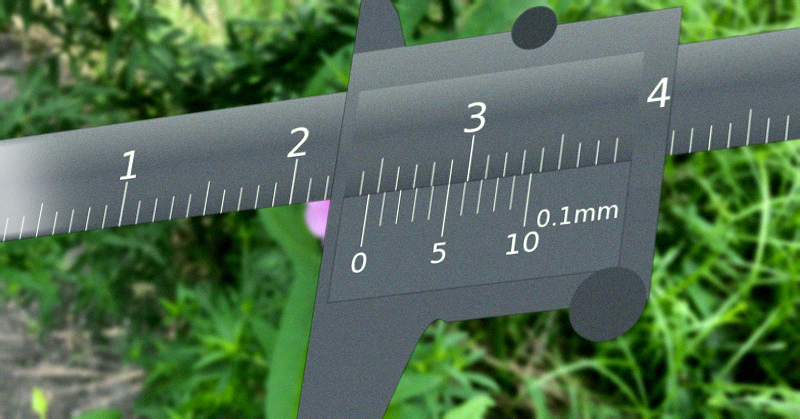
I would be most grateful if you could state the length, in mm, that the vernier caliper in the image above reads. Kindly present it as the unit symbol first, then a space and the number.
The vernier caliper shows mm 24.5
